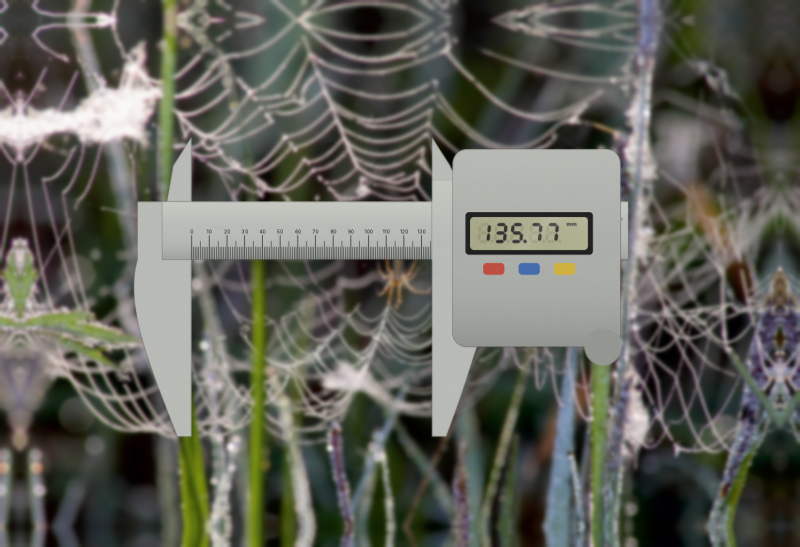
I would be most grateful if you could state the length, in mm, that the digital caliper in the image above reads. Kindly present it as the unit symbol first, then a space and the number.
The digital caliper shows mm 135.77
